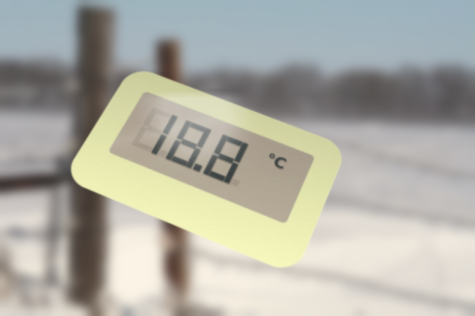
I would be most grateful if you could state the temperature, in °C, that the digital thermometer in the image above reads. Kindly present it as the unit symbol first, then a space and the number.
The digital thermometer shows °C 18.8
